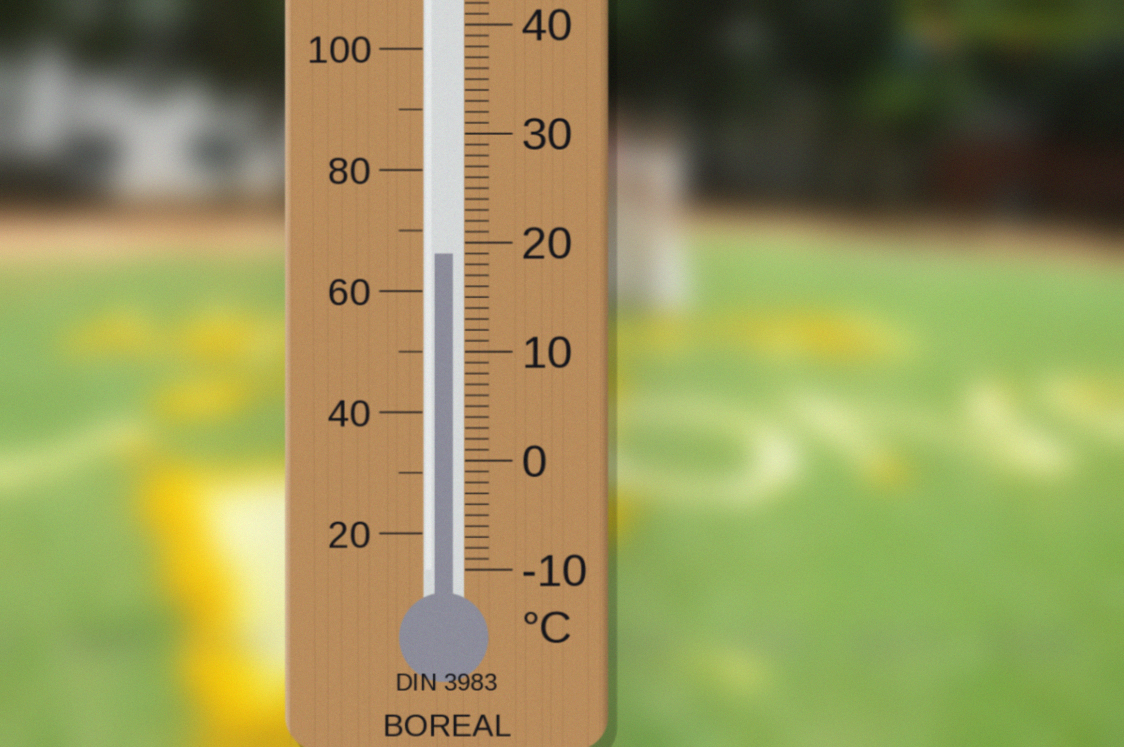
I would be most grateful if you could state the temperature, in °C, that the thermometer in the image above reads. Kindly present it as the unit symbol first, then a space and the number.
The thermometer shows °C 19
